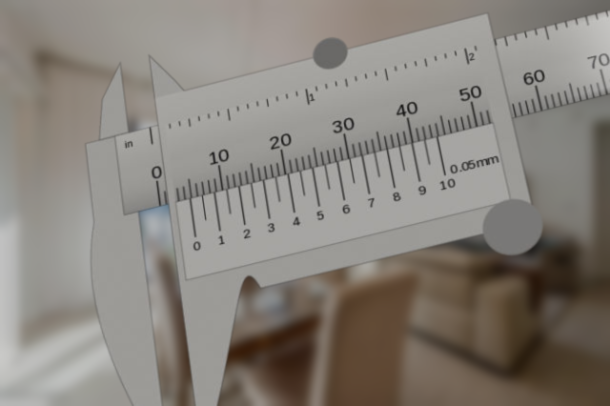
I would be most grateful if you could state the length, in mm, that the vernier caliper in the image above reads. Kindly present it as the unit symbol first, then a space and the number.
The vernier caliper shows mm 4.8
